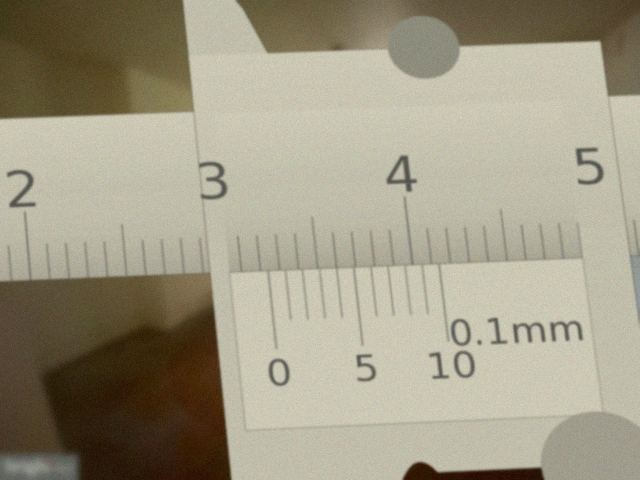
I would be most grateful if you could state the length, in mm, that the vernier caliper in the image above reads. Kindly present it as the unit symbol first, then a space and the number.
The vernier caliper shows mm 32.4
